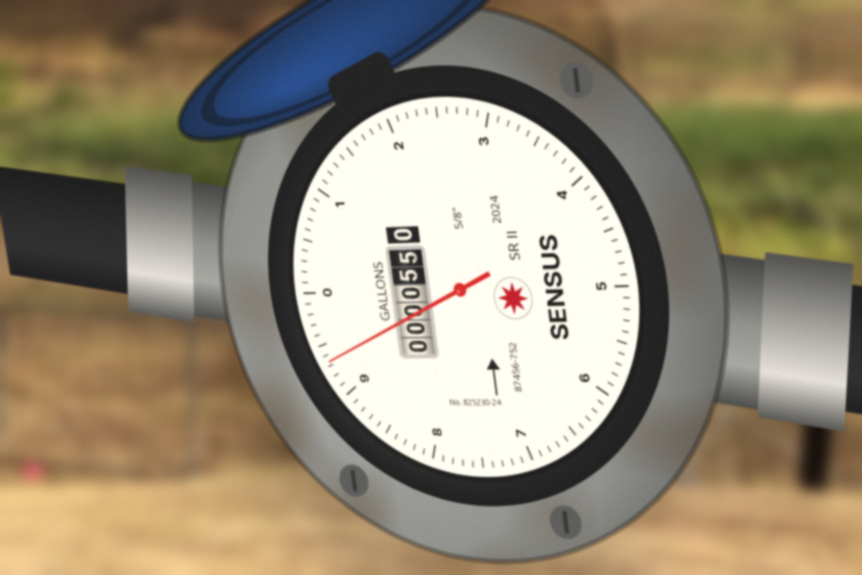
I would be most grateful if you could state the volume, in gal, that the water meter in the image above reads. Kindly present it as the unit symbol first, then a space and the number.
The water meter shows gal 549.3
